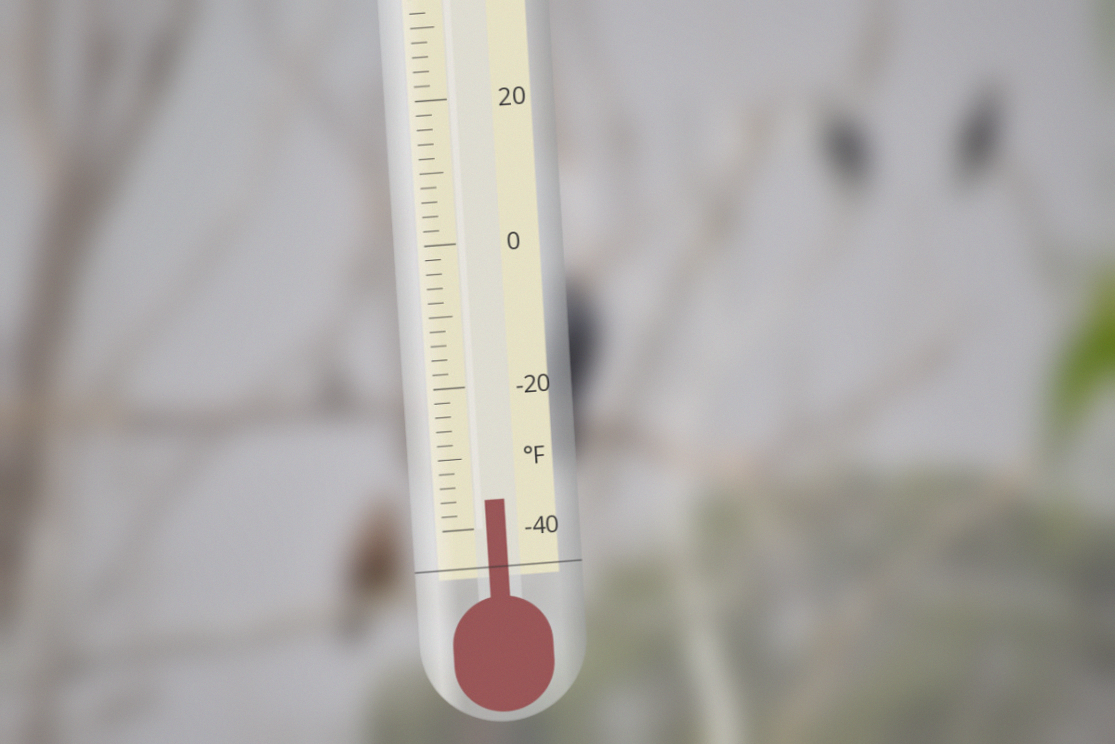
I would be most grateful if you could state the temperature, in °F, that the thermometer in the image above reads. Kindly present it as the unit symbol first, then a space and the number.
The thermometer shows °F -36
